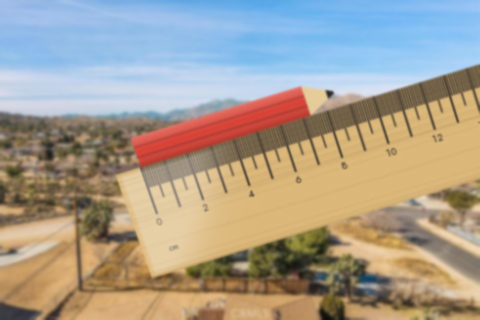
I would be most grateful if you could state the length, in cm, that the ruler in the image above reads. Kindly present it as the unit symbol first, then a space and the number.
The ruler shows cm 8.5
